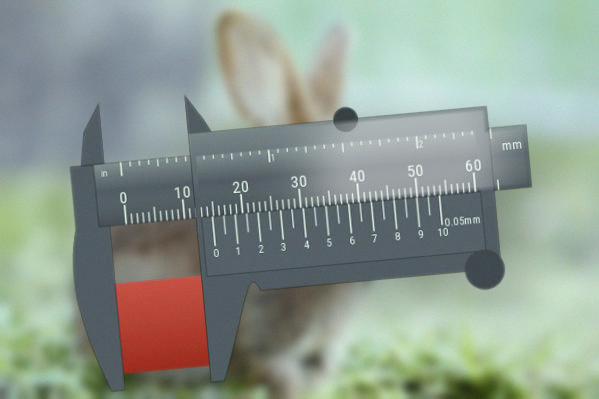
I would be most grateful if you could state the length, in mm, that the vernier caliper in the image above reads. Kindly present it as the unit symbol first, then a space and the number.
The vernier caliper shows mm 14.8
